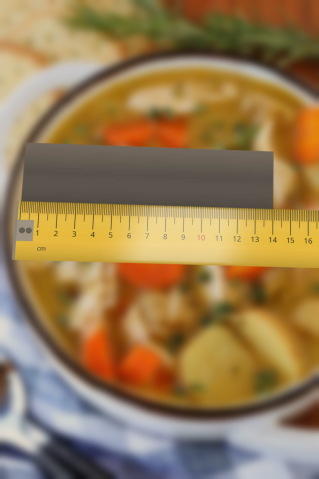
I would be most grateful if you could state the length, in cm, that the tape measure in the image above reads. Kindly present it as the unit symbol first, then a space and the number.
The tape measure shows cm 14
